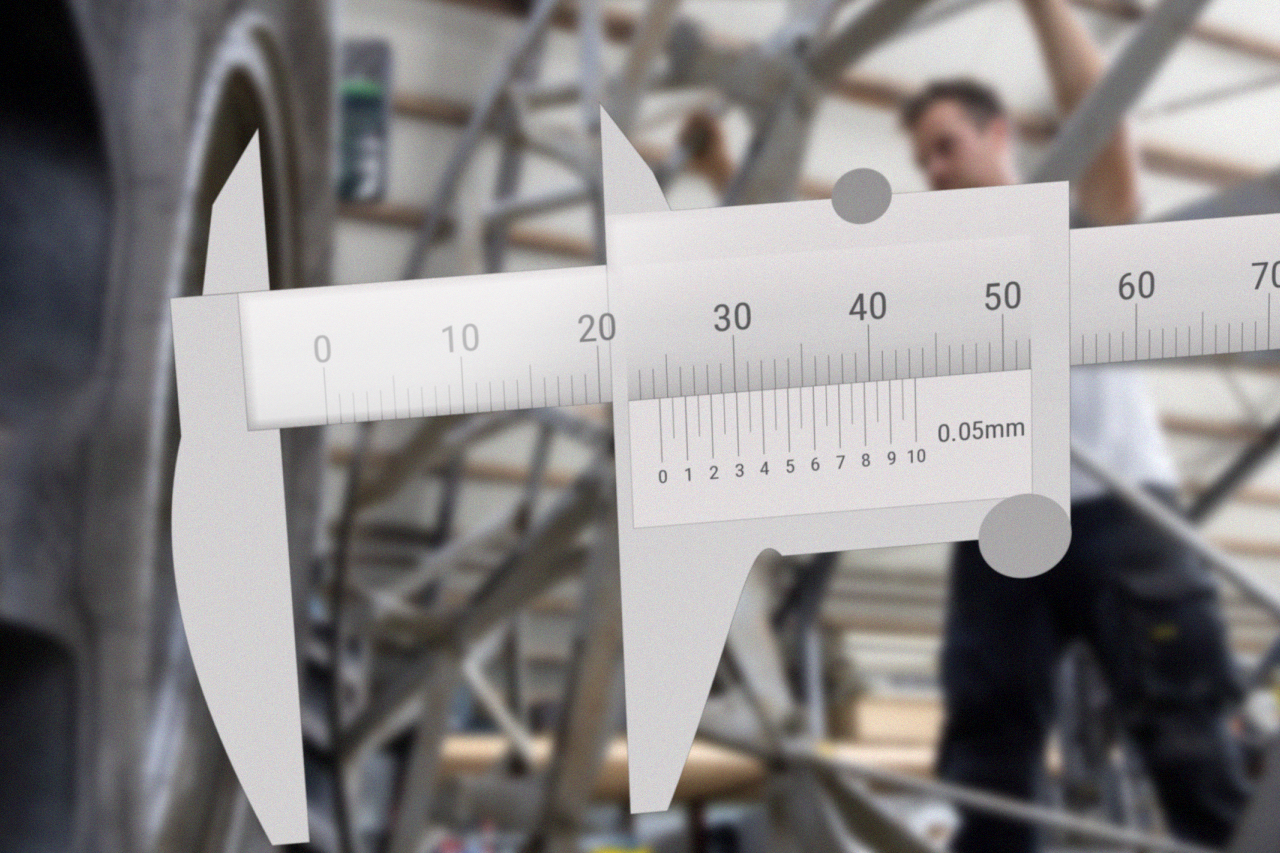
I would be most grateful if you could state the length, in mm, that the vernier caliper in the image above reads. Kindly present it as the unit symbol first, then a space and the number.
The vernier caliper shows mm 24.4
